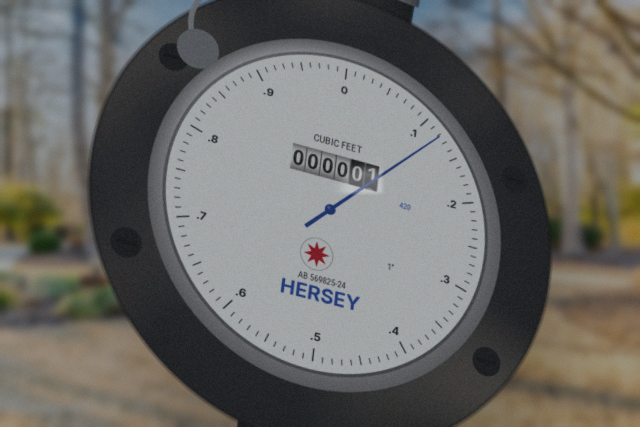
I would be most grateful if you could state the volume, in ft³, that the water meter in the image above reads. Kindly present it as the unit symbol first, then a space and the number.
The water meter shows ft³ 1.12
